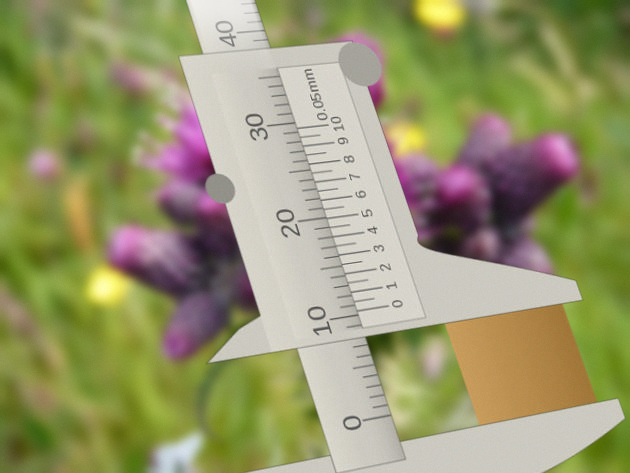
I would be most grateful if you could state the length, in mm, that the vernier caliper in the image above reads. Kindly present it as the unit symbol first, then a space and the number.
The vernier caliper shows mm 10.4
